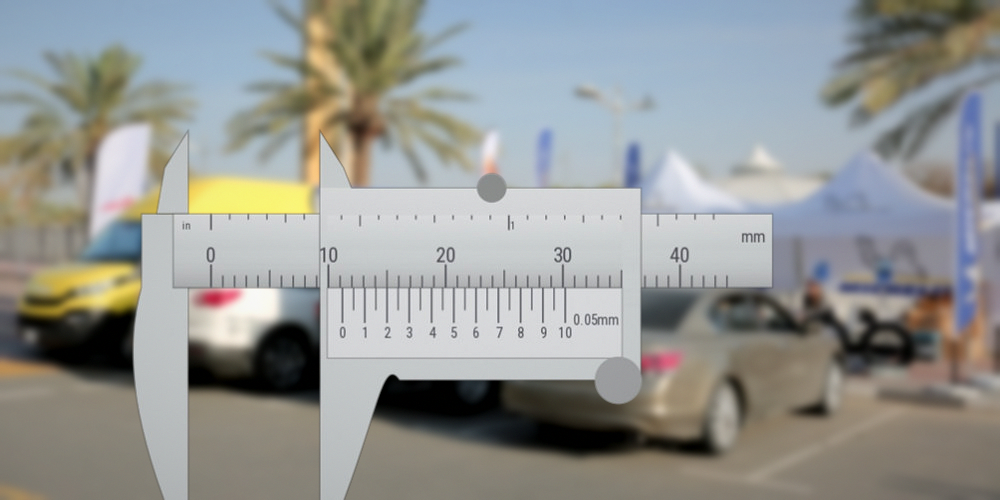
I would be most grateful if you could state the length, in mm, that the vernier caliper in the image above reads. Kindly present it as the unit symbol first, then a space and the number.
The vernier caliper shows mm 11.2
